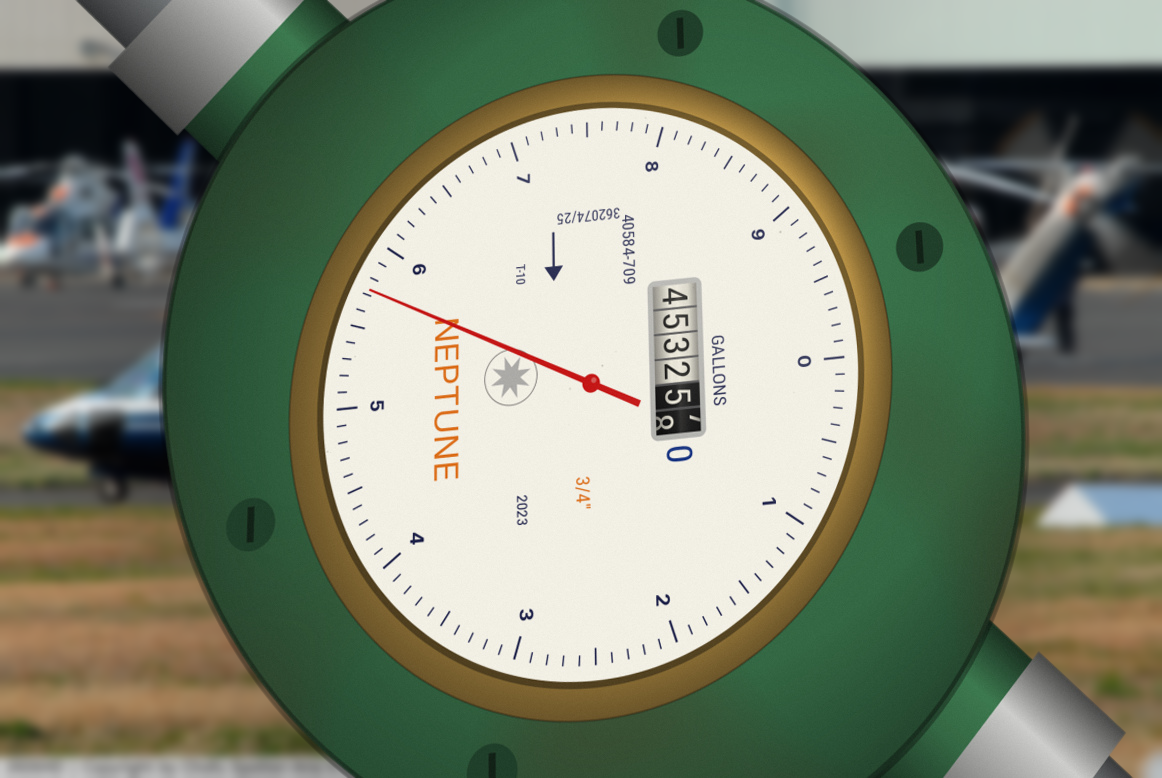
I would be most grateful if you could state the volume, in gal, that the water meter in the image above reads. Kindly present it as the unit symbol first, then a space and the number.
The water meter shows gal 4532575.7
